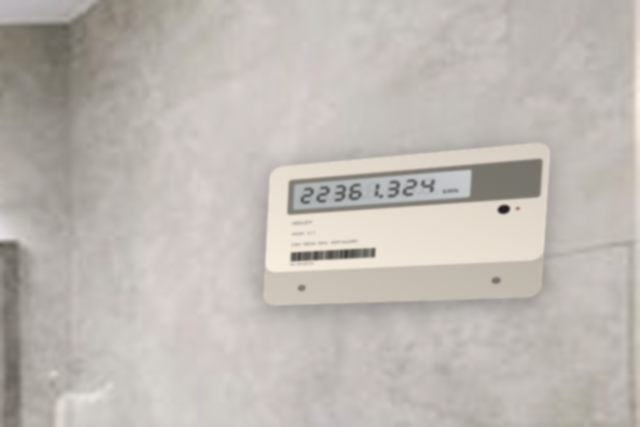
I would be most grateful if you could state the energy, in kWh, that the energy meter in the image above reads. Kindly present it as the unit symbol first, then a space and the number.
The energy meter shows kWh 22361.324
